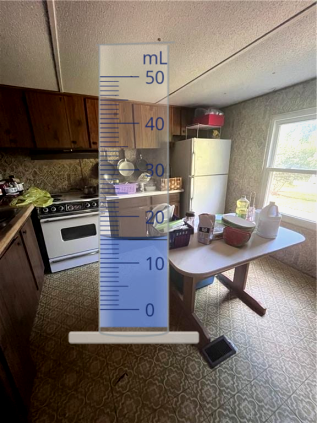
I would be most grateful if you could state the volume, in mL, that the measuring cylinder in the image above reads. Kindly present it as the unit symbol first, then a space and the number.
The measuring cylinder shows mL 15
